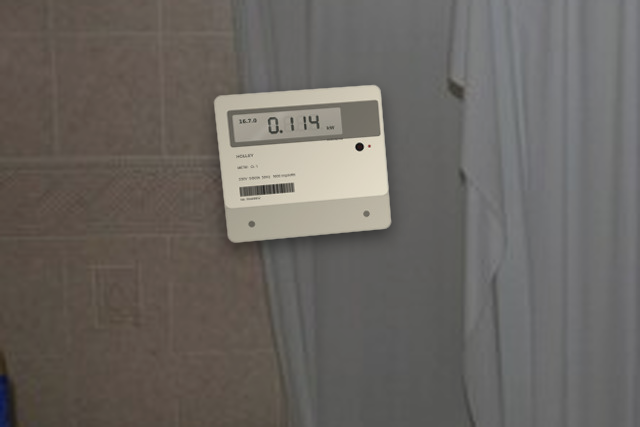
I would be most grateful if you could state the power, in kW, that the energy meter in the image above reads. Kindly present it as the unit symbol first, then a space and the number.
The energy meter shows kW 0.114
